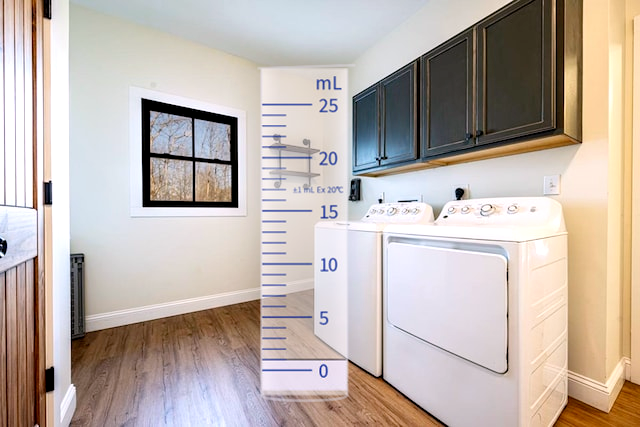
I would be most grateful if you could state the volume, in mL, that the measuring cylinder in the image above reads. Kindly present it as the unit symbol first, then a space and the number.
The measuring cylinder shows mL 1
